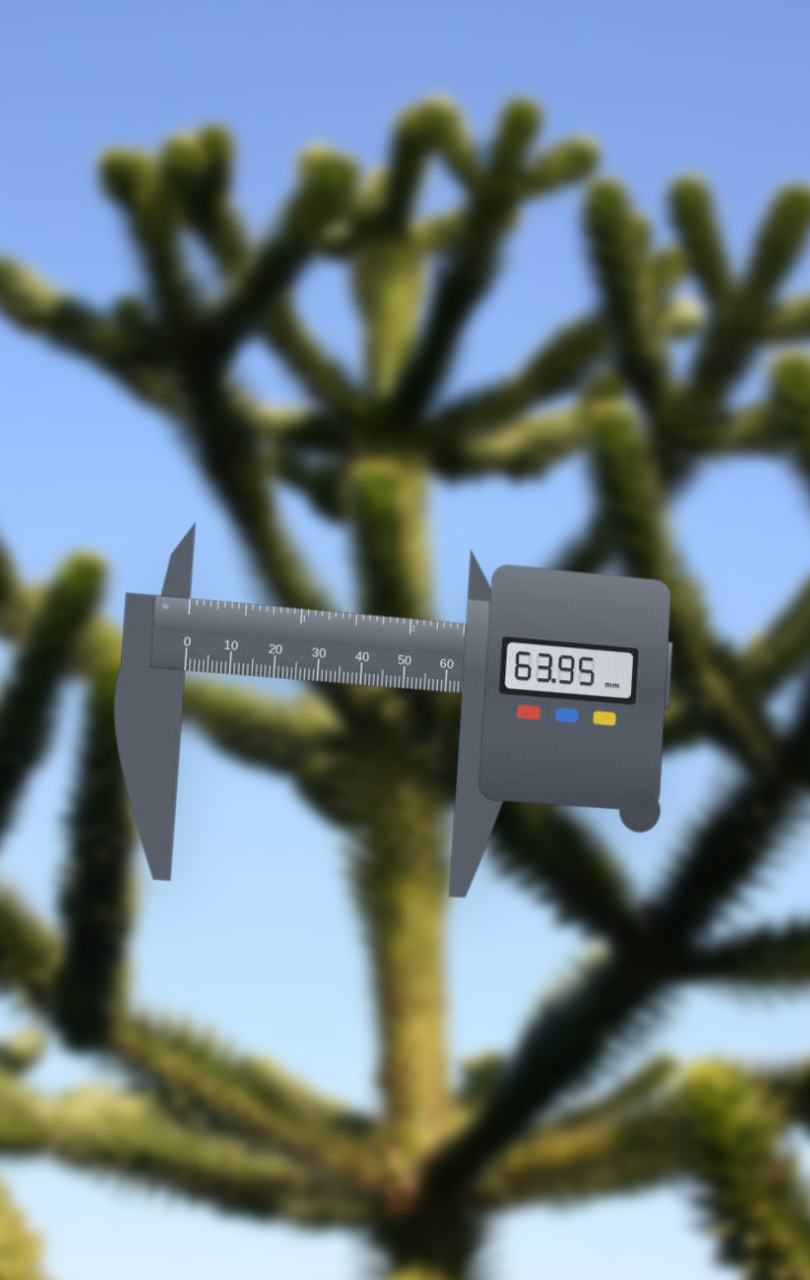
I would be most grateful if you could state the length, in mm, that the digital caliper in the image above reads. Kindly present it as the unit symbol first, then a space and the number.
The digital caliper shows mm 63.95
